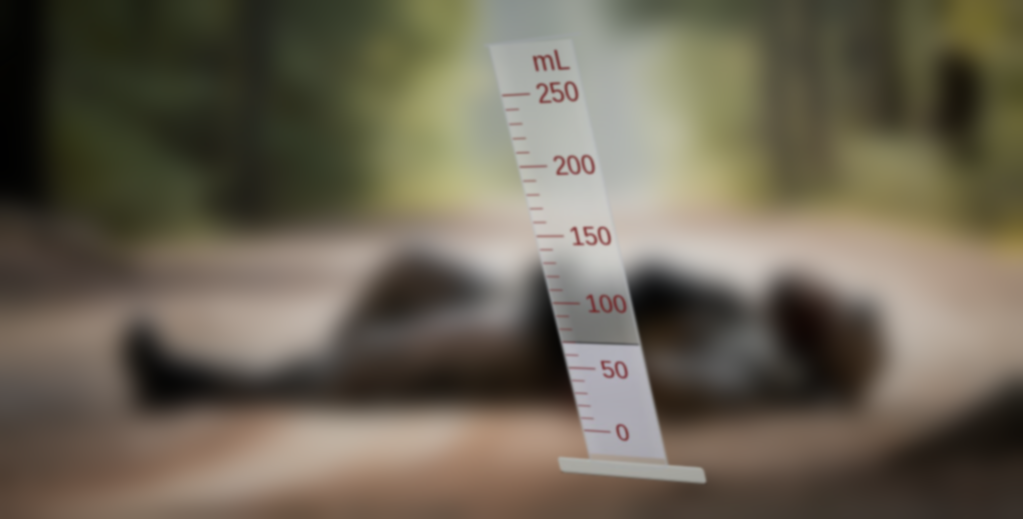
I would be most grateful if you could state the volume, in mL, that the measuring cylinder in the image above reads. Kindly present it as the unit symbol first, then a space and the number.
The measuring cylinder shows mL 70
